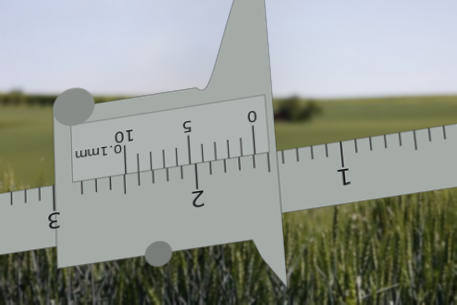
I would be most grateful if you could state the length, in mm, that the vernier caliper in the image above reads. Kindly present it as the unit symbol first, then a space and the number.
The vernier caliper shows mm 15.9
